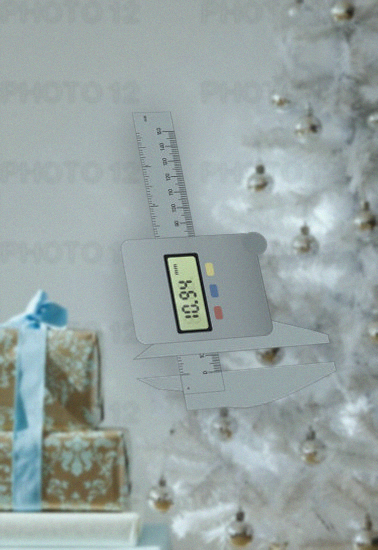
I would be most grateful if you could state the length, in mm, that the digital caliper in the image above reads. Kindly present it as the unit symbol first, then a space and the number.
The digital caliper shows mm 10.94
